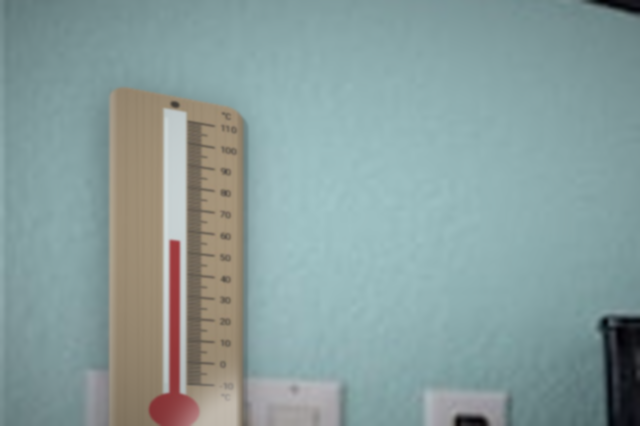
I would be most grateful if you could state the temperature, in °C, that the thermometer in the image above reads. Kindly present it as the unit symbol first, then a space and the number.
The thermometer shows °C 55
